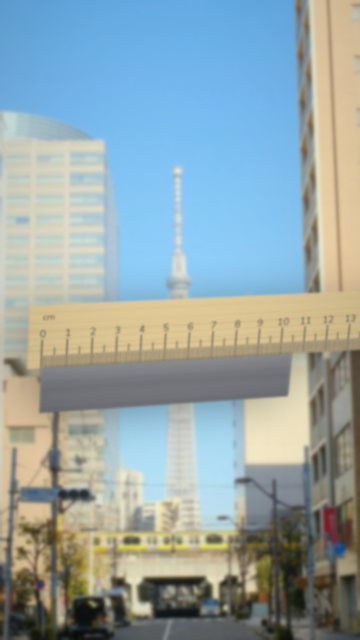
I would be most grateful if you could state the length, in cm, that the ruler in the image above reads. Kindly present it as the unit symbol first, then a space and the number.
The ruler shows cm 10.5
